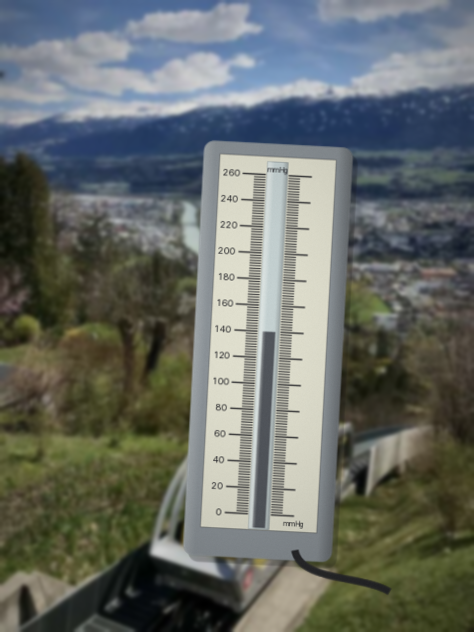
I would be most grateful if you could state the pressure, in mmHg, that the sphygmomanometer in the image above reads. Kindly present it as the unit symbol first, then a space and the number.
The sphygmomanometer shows mmHg 140
